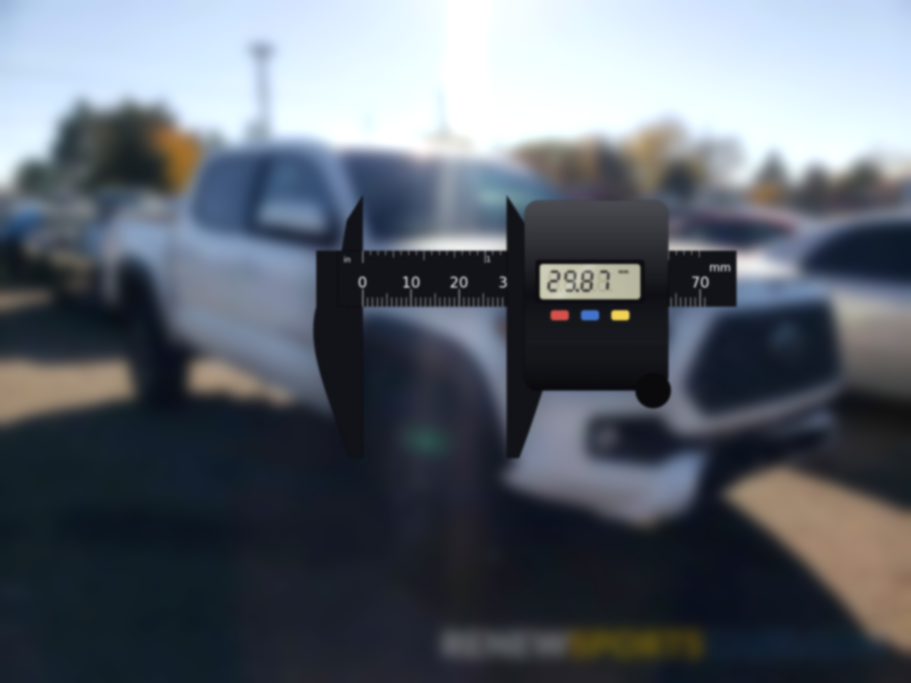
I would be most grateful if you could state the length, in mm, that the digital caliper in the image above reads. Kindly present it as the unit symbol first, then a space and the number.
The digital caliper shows mm 29.87
